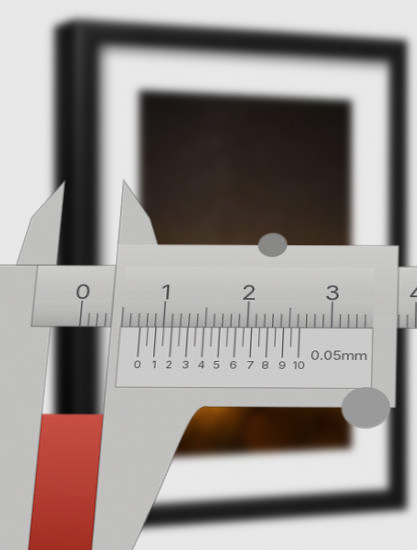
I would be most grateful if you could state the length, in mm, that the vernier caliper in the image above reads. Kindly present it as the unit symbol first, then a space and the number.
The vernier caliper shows mm 7.2
